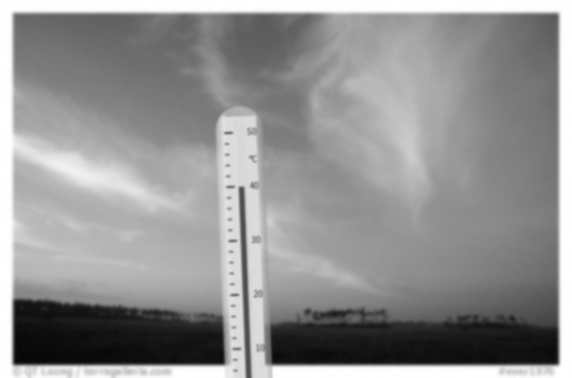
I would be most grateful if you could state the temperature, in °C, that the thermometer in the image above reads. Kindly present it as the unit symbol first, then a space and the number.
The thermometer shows °C 40
